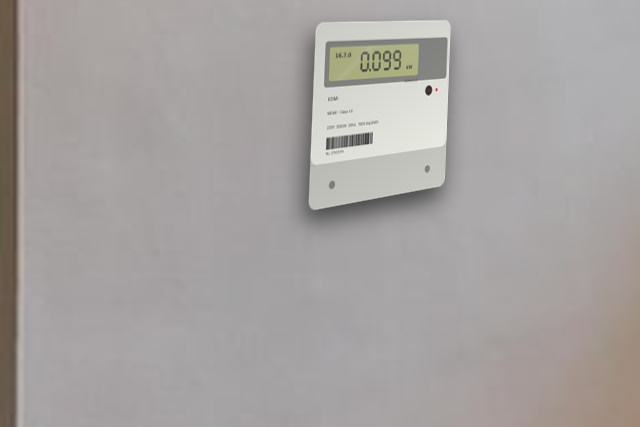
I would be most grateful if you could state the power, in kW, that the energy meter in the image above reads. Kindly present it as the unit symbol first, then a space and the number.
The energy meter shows kW 0.099
